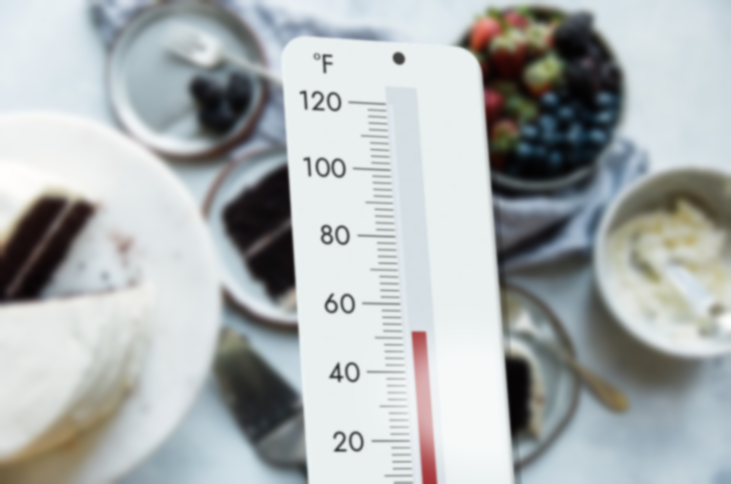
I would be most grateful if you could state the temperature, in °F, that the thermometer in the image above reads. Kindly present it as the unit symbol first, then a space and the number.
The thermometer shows °F 52
